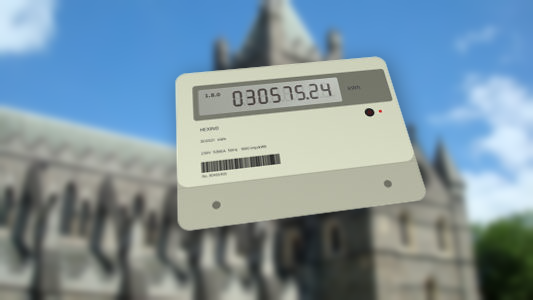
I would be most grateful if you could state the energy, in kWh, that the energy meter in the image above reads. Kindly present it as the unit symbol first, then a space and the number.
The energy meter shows kWh 30575.24
